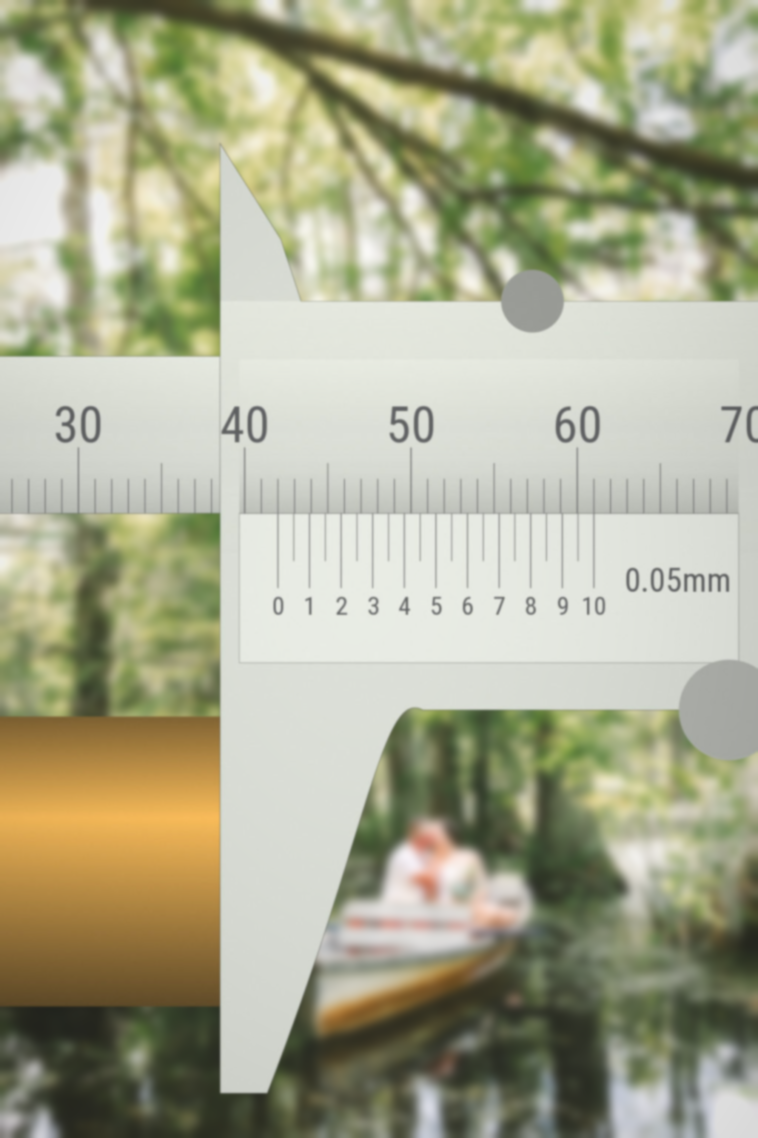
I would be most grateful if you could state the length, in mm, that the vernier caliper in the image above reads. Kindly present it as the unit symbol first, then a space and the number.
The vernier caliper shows mm 42.0
